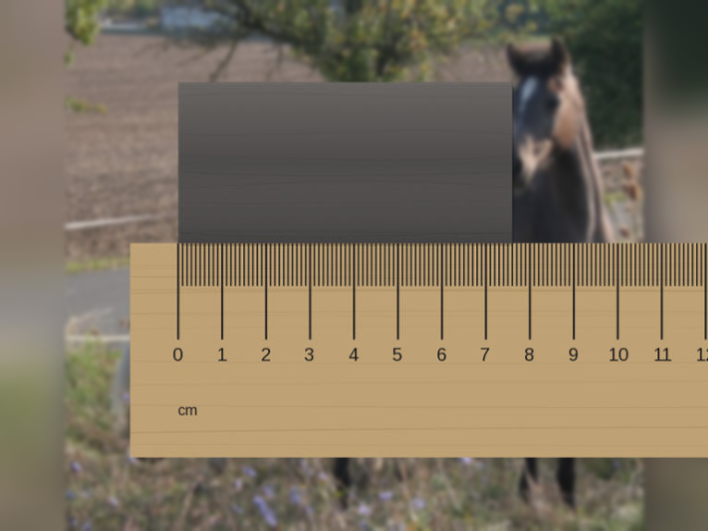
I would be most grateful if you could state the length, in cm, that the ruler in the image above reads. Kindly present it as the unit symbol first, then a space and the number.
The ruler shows cm 7.6
